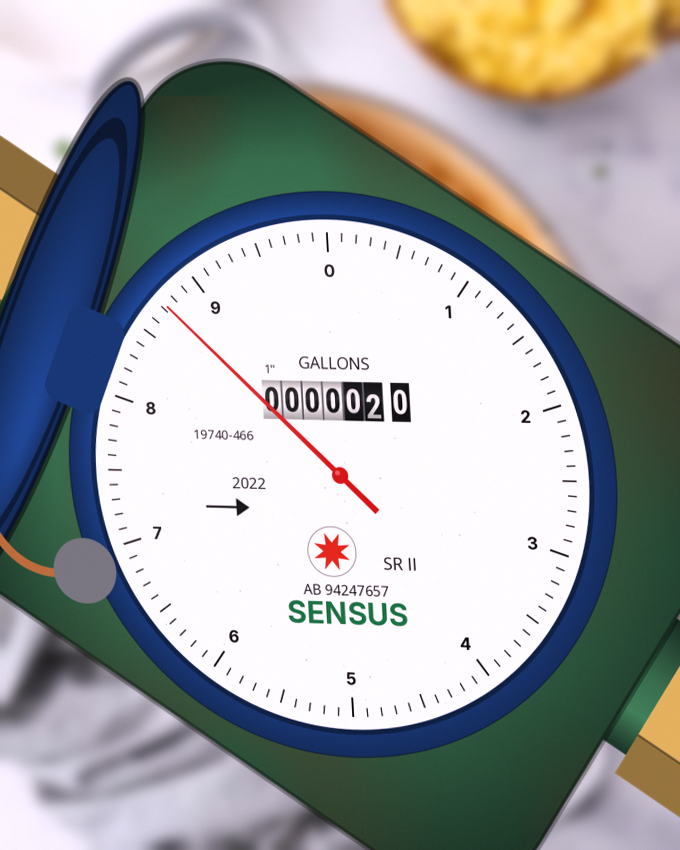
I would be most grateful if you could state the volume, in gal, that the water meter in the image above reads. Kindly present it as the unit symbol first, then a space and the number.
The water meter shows gal 18.7
